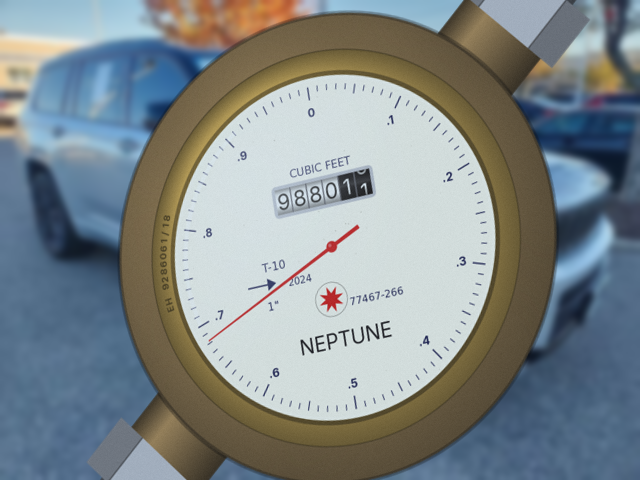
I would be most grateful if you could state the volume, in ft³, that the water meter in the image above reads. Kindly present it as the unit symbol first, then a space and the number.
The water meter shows ft³ 988010.68
